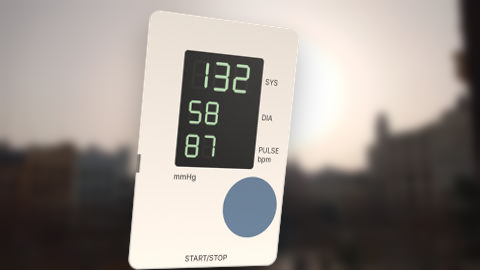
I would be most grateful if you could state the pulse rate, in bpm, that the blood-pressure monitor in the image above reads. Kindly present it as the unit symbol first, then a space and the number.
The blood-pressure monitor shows bpm 87
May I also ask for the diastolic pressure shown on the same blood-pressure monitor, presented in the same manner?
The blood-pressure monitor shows mmHg 58
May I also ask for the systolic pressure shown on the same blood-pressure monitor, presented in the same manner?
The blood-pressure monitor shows mmHg 132
